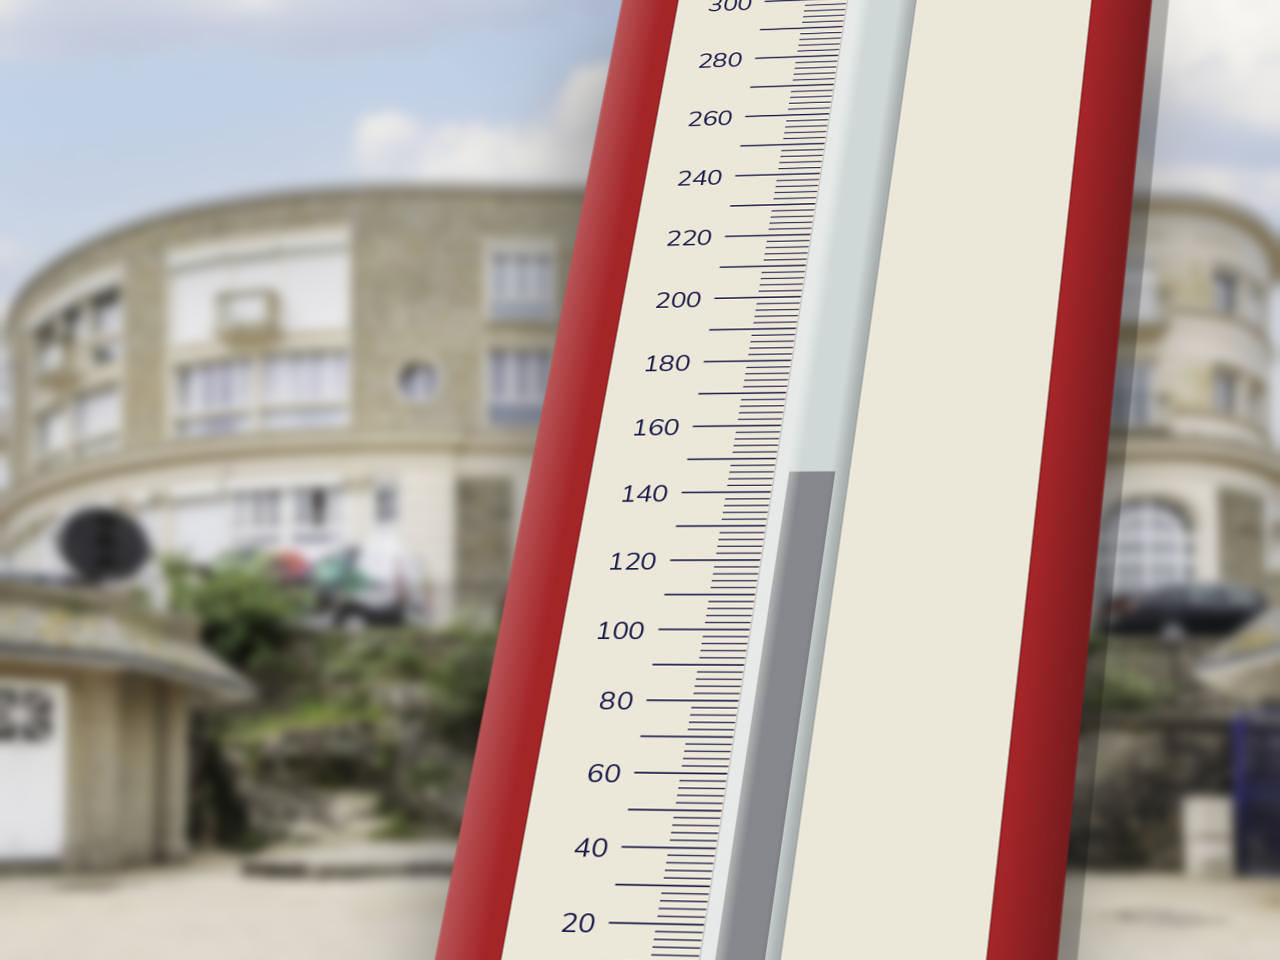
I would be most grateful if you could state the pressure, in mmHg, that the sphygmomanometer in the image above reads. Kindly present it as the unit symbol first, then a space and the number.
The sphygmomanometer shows mmHg 146
